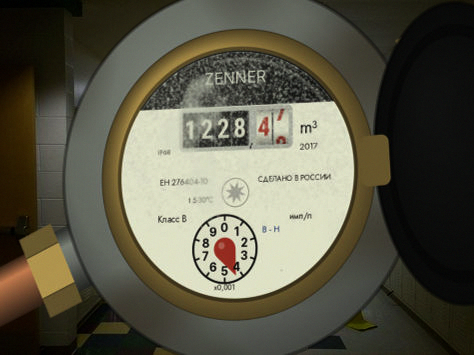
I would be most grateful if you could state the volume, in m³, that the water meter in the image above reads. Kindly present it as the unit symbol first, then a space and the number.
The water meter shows m³ 1228.474
